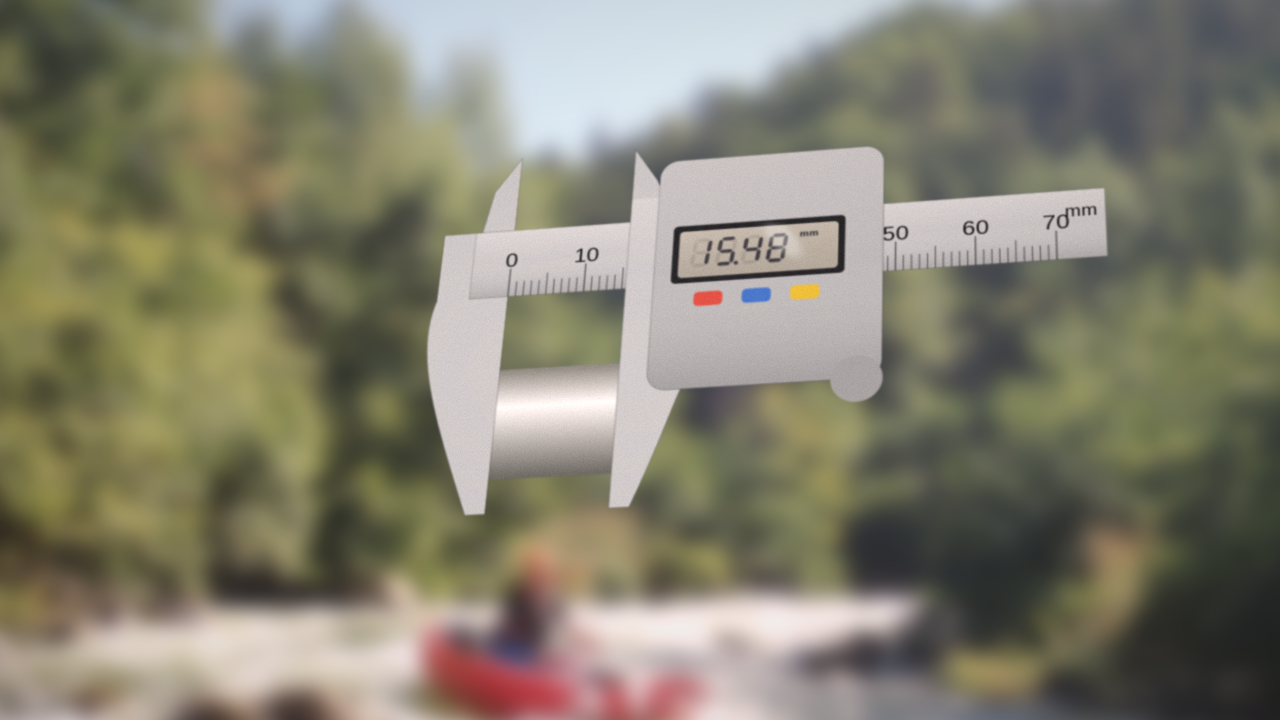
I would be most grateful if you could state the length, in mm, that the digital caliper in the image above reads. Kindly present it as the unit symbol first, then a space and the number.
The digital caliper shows mm 15.48
